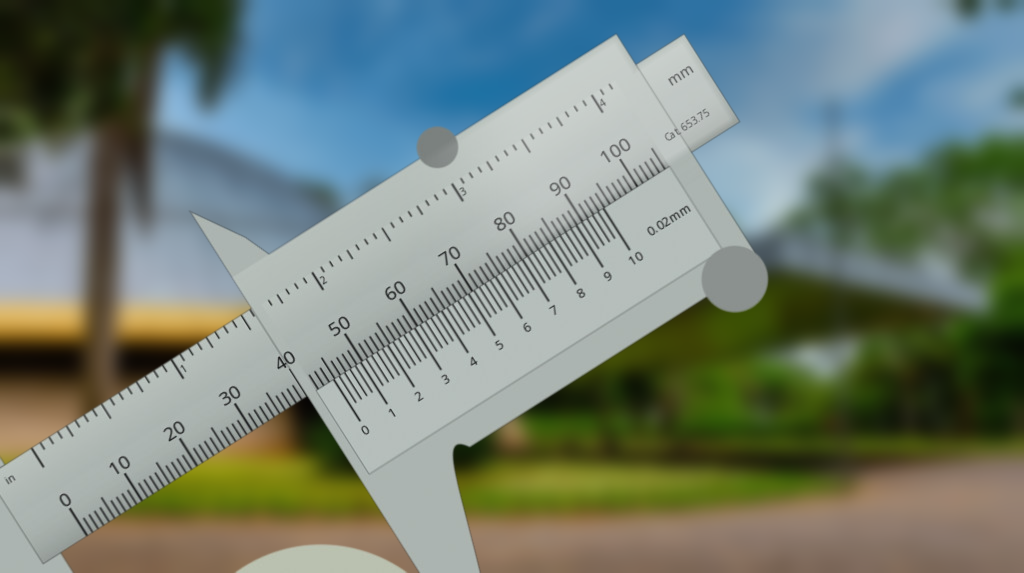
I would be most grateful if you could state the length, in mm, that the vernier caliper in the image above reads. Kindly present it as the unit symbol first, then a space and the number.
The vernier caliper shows mm 44.8
